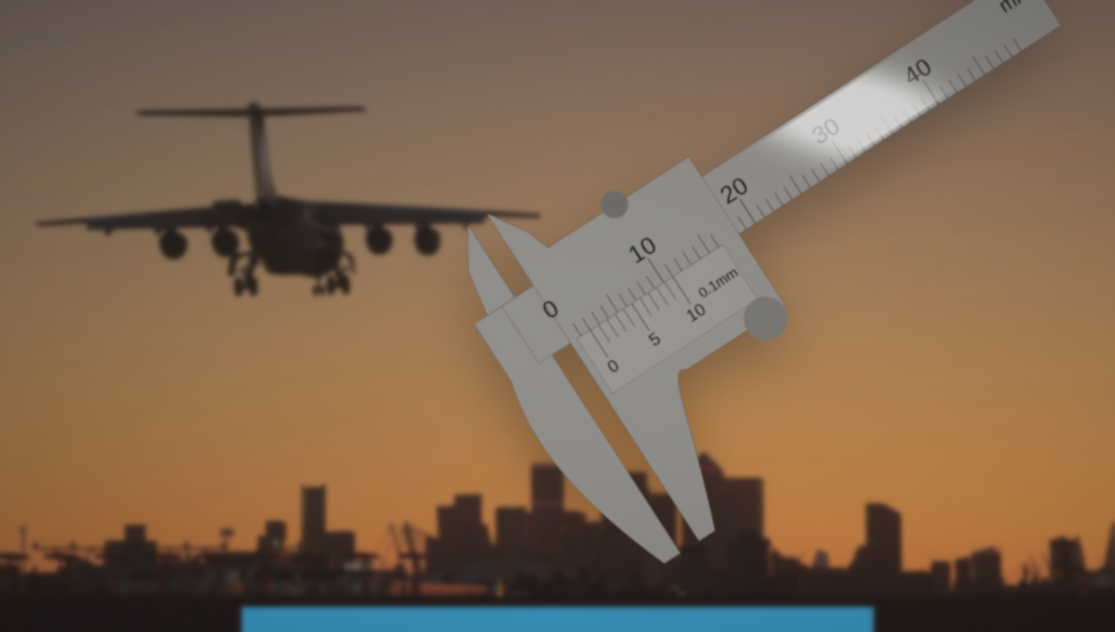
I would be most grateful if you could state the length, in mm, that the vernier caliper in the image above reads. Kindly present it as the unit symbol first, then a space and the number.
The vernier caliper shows mm 2.0
